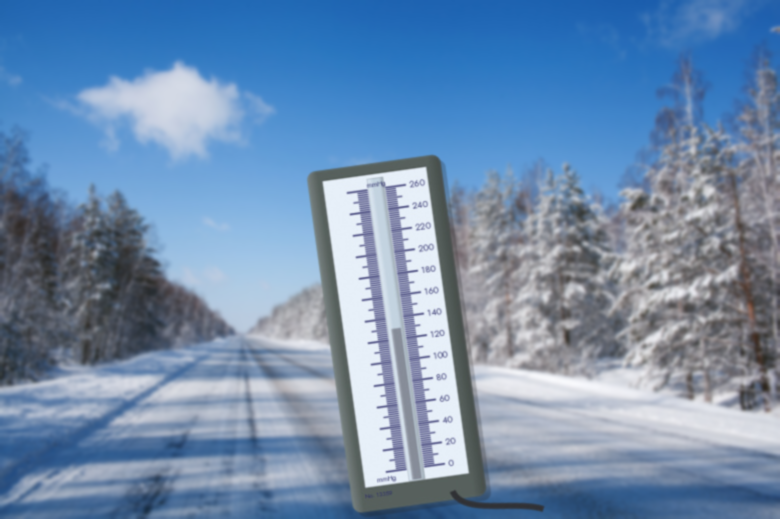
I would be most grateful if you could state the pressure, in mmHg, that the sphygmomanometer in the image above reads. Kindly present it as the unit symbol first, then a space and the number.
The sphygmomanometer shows mmHg 130
